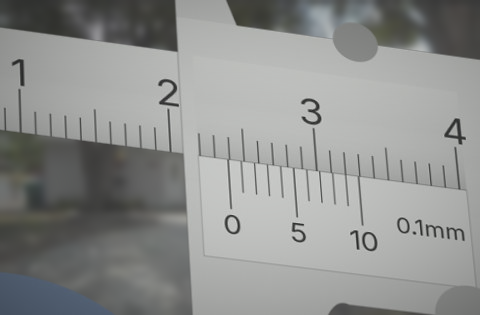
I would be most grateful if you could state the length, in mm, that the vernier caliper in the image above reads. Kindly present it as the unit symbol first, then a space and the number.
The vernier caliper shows mm 23.9
